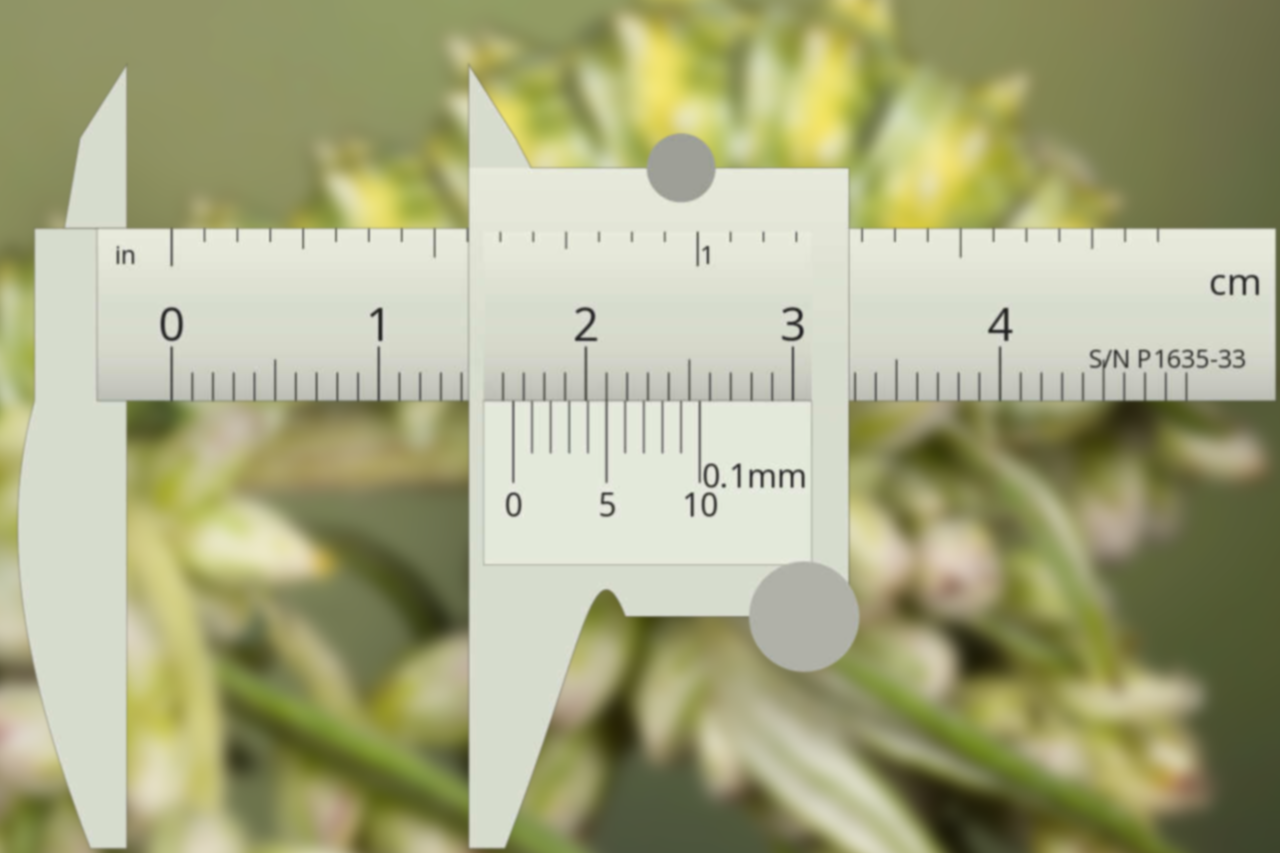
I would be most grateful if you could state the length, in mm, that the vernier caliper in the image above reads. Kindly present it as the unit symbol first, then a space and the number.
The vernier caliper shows mm 16.5
